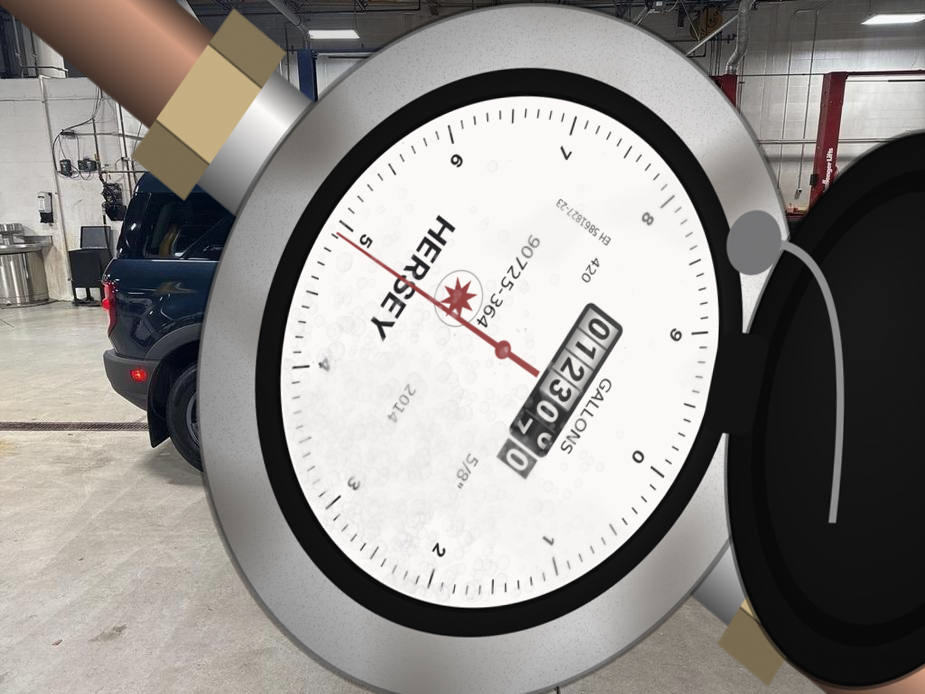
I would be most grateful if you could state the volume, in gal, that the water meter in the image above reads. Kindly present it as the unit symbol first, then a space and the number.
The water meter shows gal 123064.9
